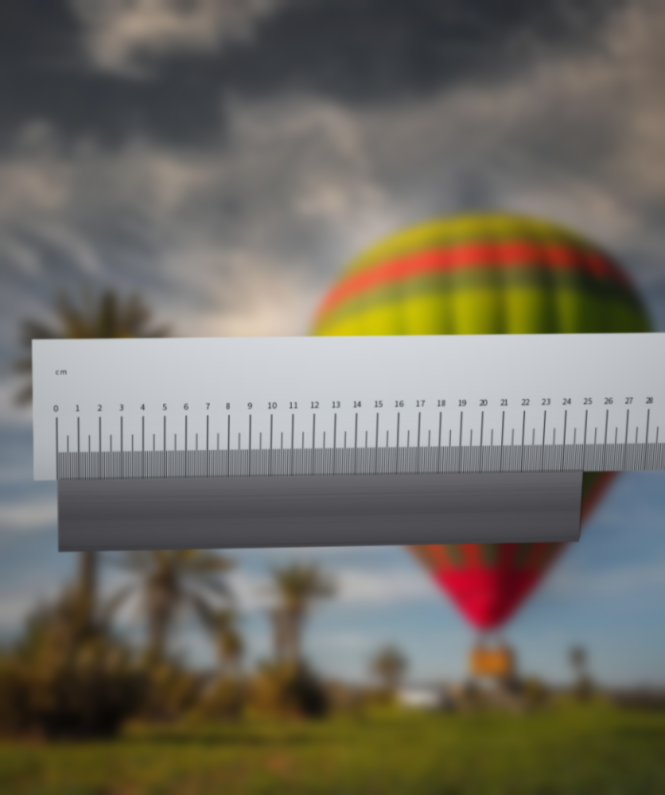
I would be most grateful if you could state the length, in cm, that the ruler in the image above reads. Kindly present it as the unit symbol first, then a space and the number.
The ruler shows cm 25
